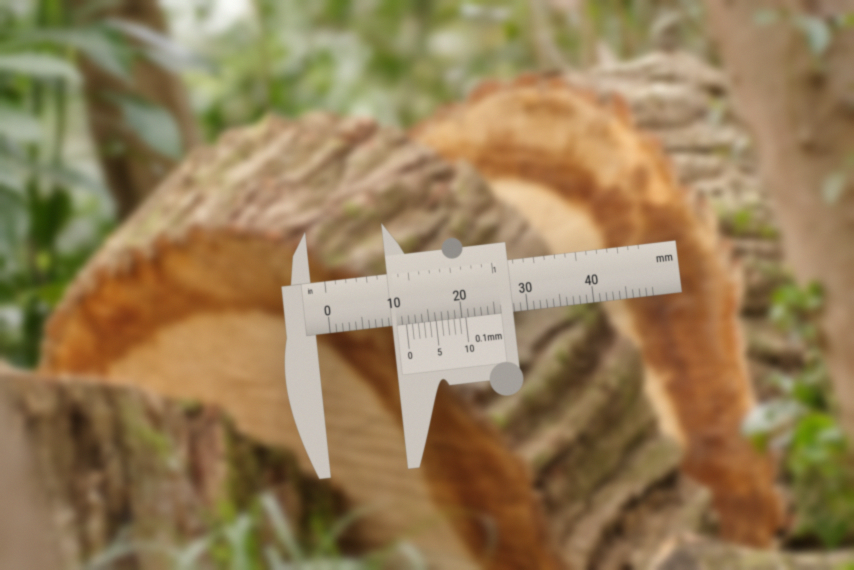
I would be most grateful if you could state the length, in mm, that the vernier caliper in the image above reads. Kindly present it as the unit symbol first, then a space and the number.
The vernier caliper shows mm 11.6
